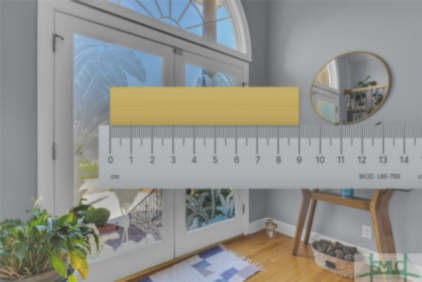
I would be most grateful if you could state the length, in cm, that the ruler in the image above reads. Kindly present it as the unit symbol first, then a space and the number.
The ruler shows cm 9
